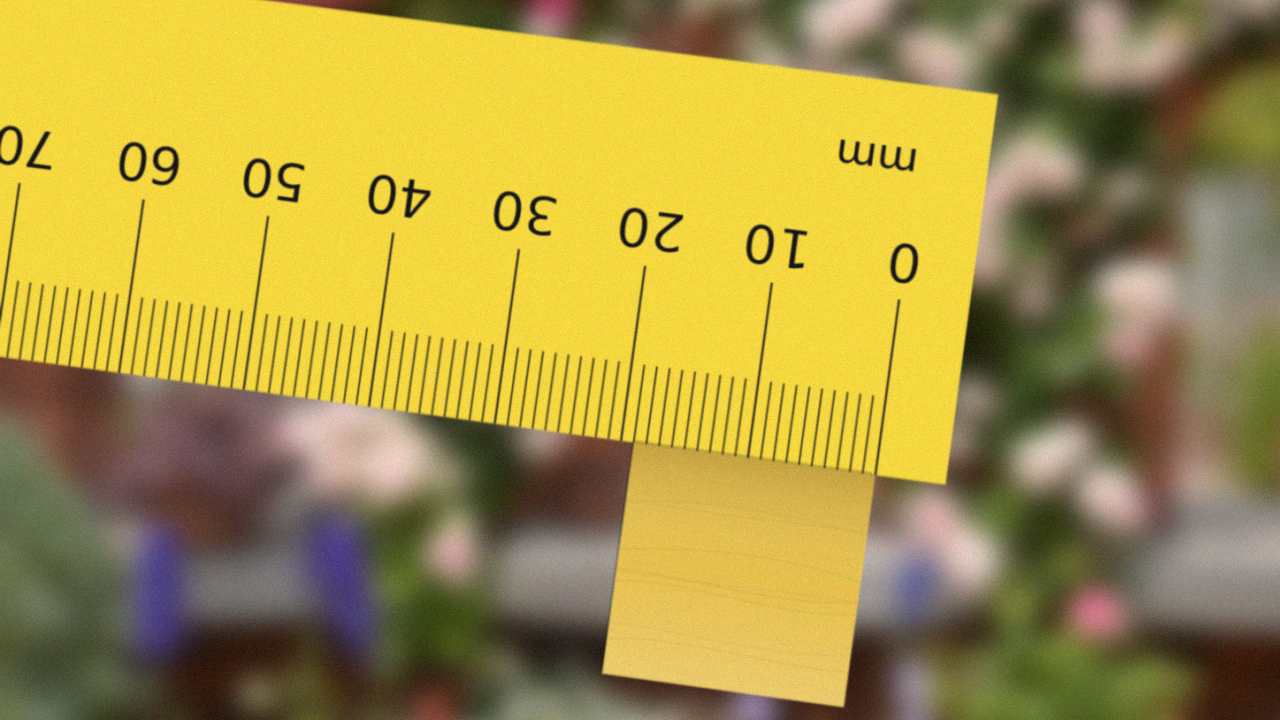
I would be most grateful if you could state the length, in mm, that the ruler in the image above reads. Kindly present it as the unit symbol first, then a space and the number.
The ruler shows mm 19
